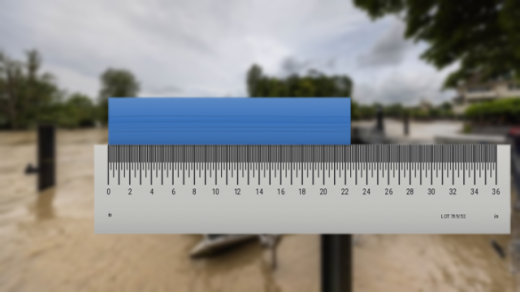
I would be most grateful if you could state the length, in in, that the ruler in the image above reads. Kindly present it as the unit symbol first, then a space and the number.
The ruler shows in 22.5
